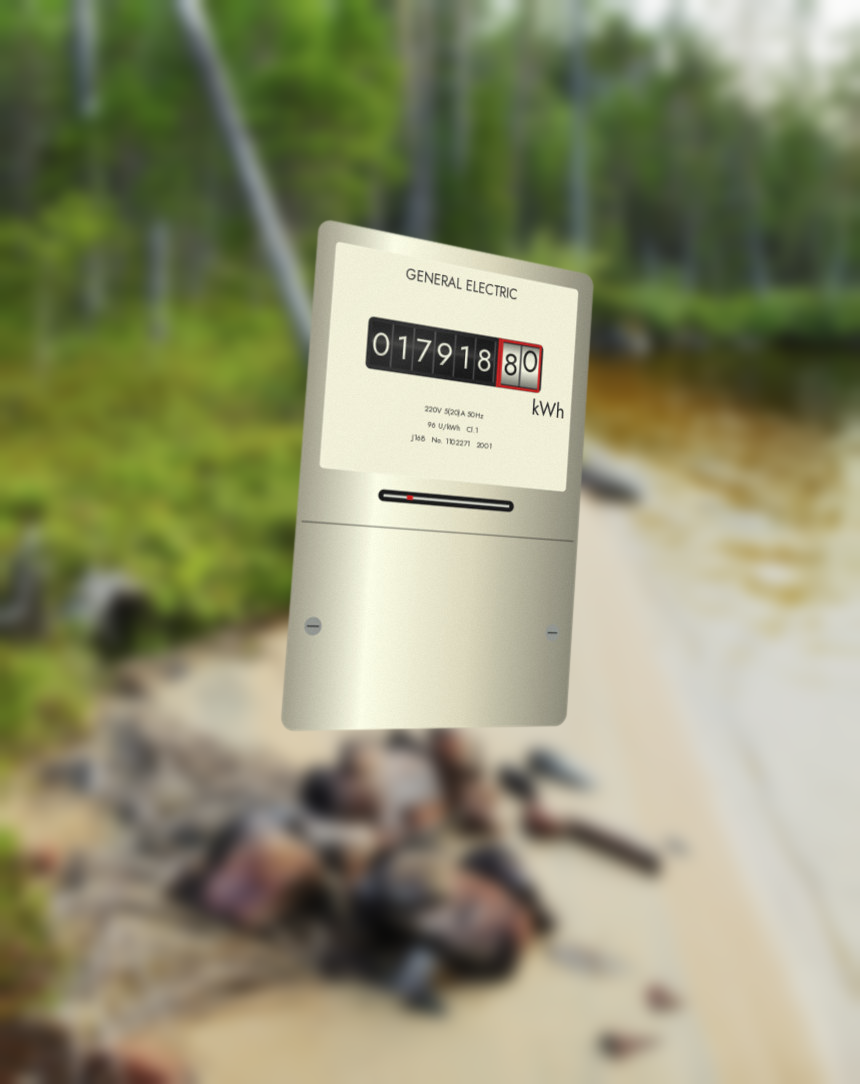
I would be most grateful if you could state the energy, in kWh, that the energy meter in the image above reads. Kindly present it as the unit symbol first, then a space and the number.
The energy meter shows kWh 17918.80
